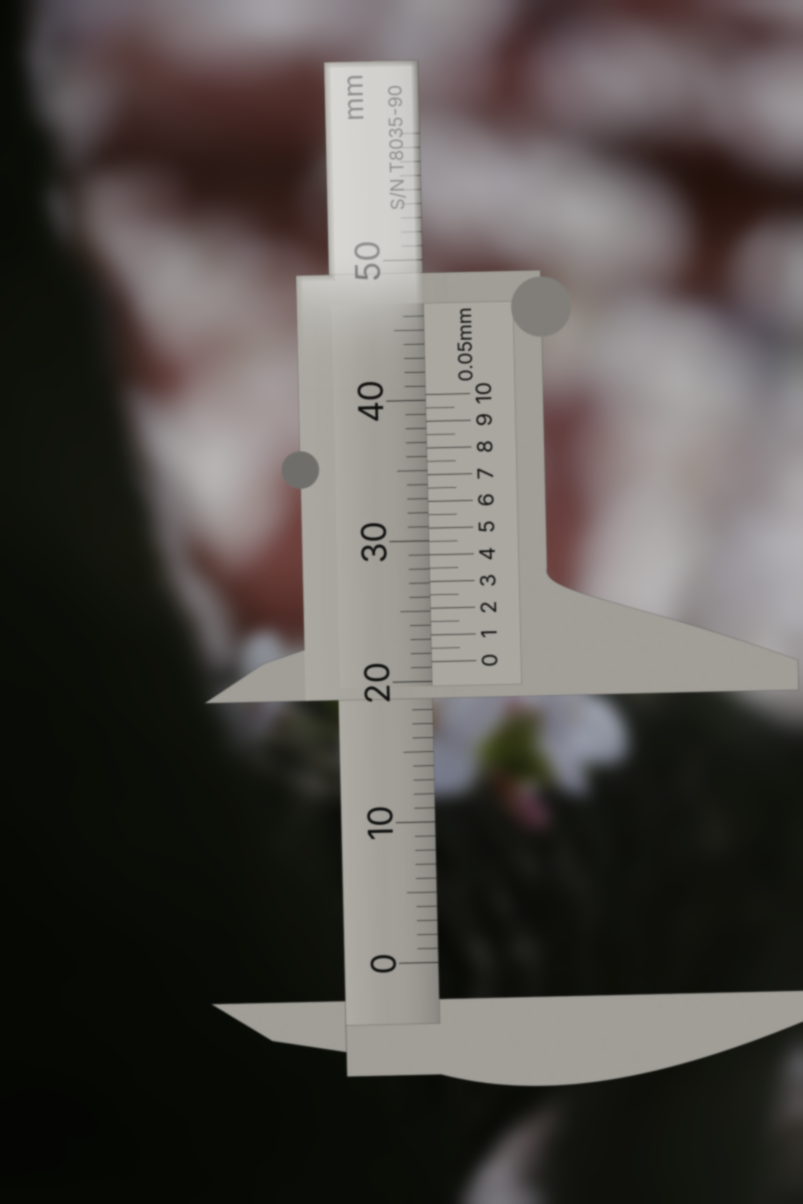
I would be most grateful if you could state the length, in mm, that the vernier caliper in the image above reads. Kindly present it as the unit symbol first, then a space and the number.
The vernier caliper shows mm 21.4
